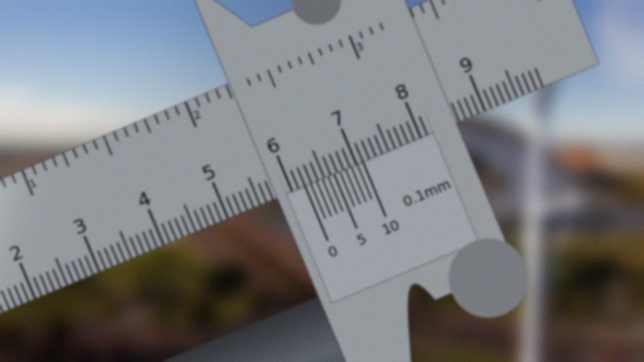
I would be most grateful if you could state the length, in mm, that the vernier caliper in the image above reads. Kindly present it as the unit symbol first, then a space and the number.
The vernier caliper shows mm 62.0
